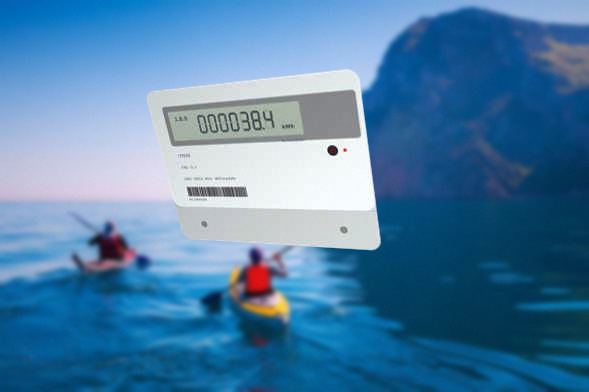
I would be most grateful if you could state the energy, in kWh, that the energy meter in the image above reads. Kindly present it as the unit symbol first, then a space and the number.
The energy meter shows kWh 38.4
